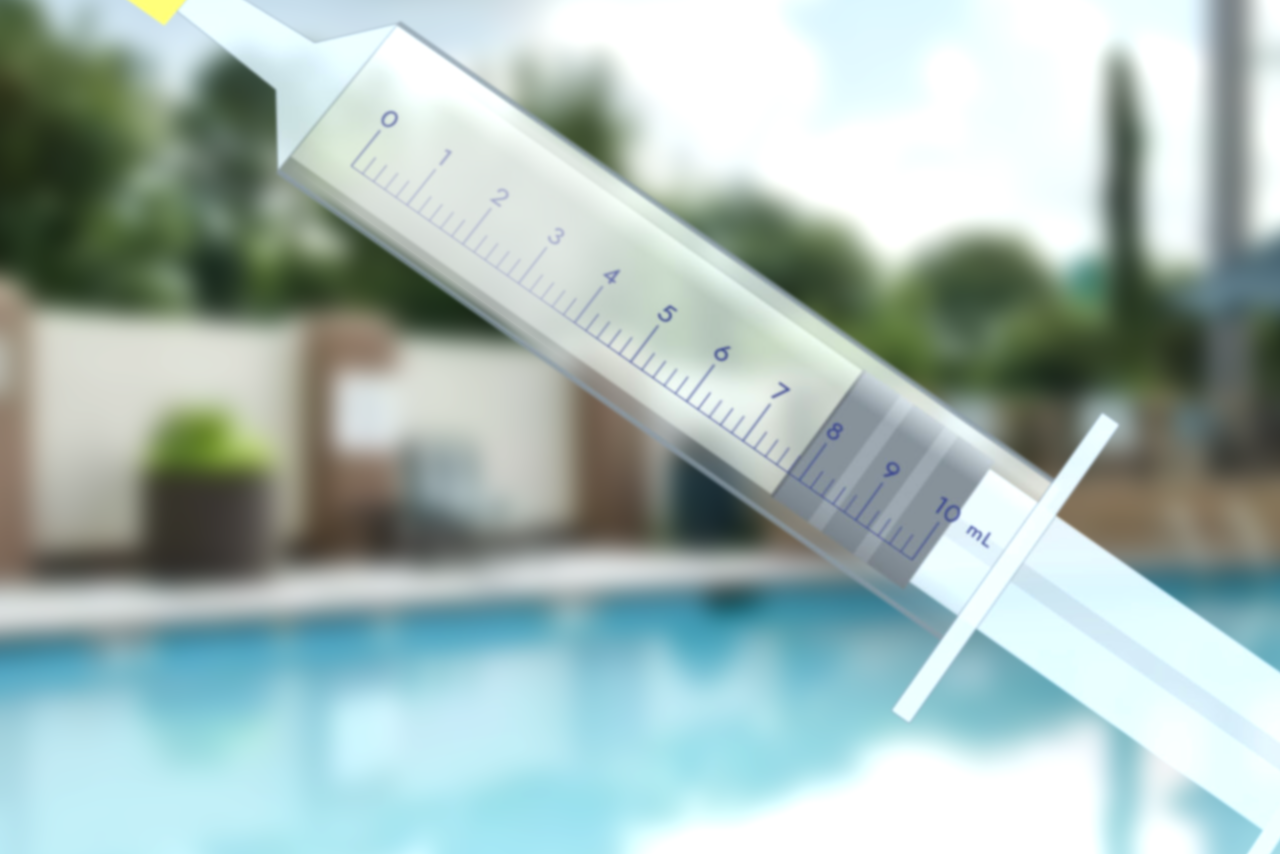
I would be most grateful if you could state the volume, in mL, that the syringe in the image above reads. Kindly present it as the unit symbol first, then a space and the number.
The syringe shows mL 7.8
